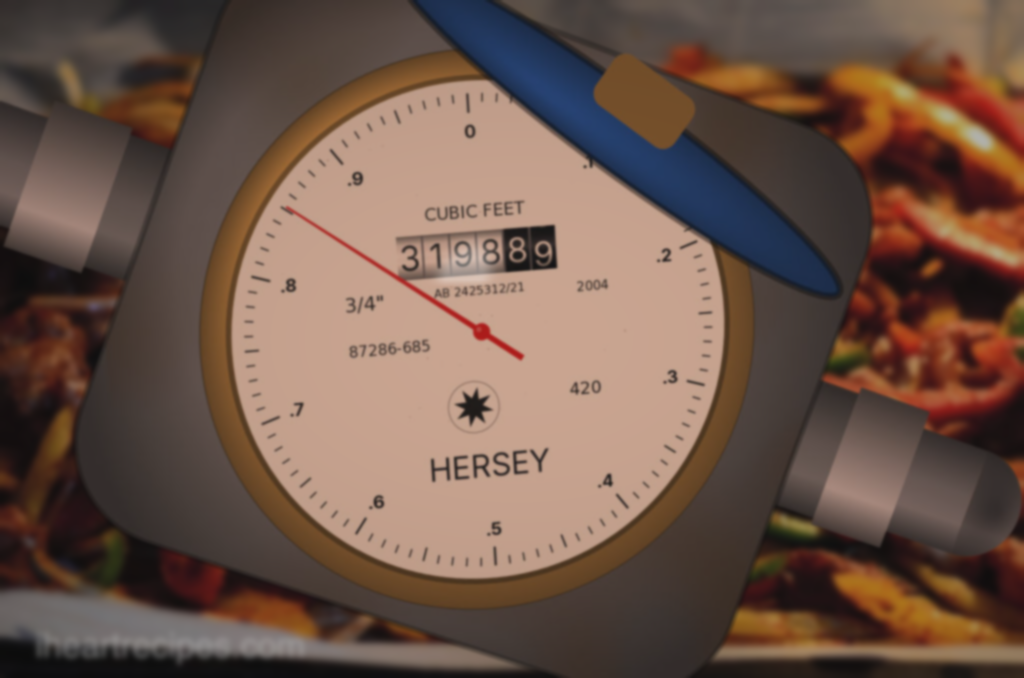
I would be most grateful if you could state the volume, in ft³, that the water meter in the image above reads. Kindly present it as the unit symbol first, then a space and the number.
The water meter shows ft³ 319888.85
